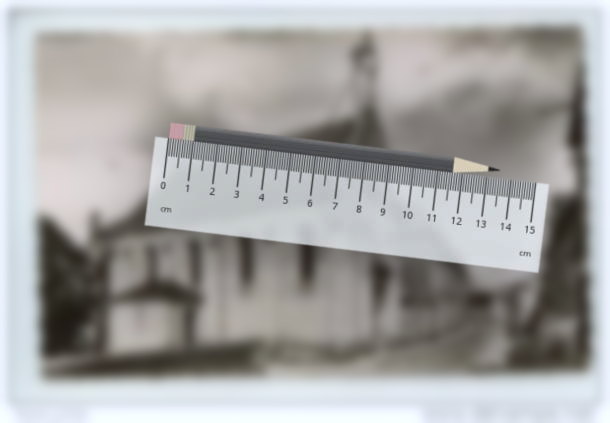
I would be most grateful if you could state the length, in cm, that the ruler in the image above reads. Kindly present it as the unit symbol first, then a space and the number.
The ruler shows cm 13.5
